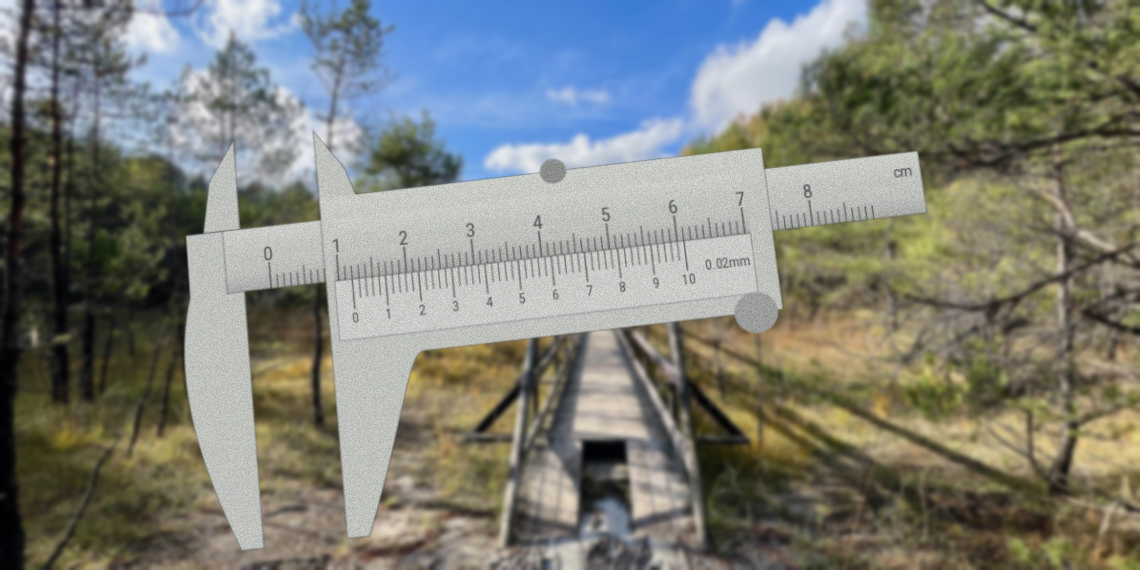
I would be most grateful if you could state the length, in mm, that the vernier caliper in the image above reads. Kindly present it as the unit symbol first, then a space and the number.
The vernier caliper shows mm 12.0
